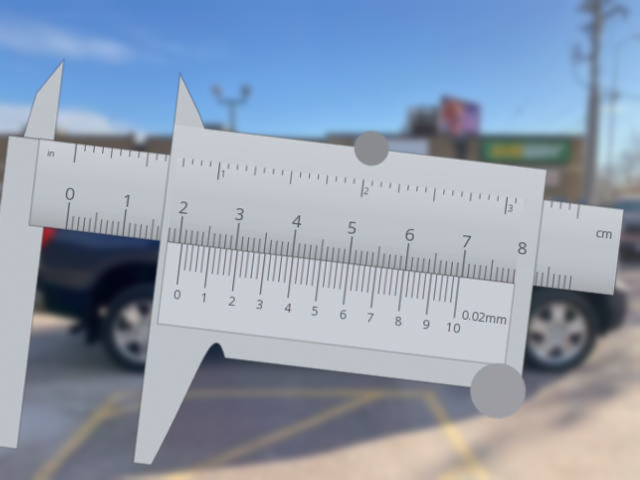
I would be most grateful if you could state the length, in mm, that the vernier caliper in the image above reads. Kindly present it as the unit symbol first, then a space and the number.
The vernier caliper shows mm 20.5
